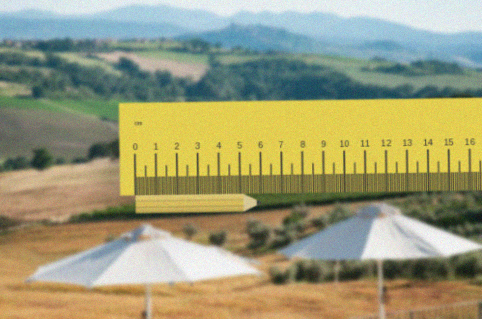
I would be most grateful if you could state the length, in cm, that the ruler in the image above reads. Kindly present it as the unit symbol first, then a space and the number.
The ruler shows cm 6
